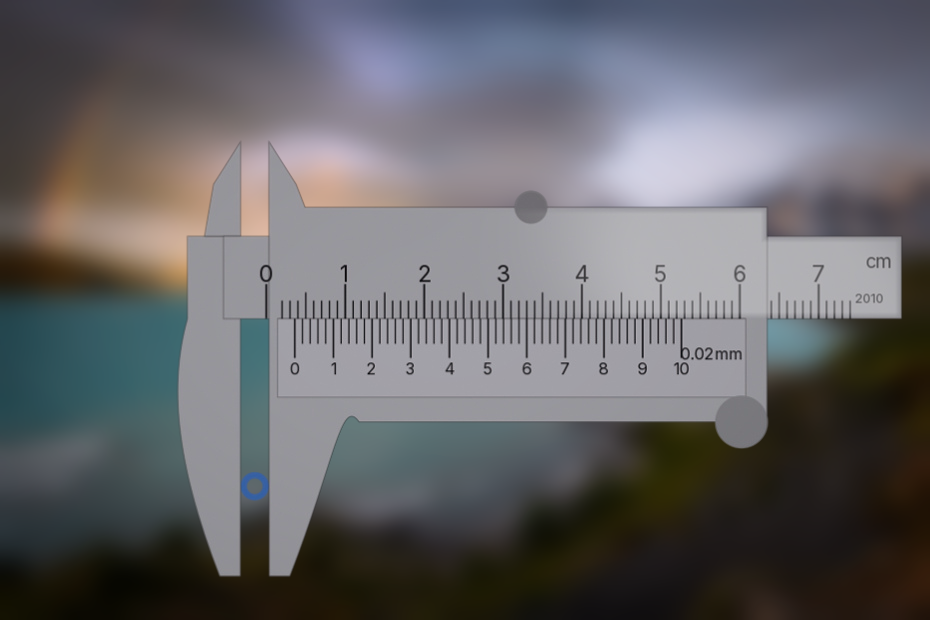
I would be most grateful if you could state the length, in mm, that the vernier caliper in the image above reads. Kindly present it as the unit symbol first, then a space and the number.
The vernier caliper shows mm 3.6
